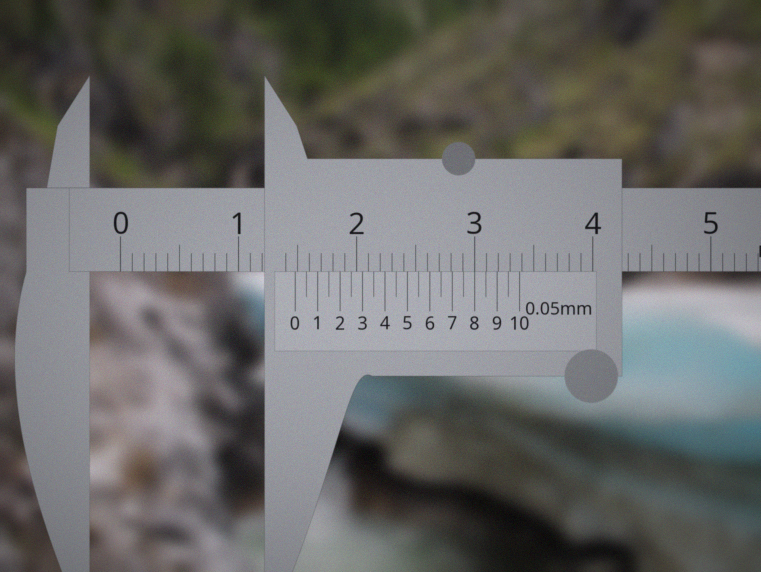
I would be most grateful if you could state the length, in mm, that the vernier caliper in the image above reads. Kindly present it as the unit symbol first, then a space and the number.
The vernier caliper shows mm 14.8
